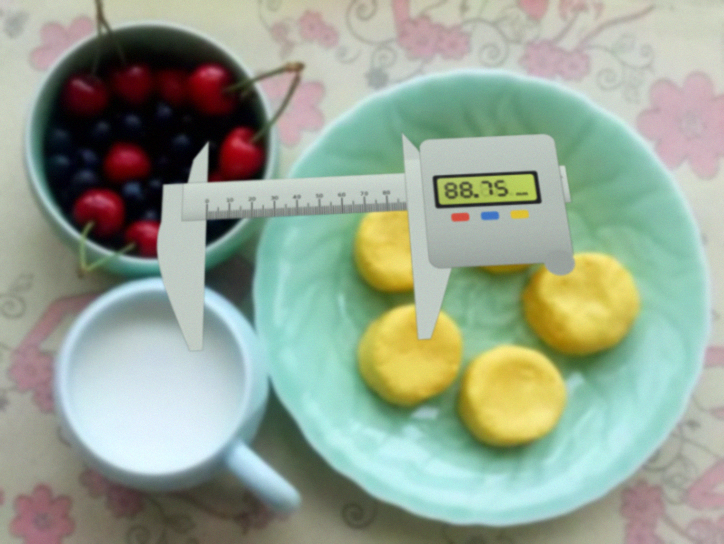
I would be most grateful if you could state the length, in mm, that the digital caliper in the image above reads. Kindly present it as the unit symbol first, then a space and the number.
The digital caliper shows mm 88.75
